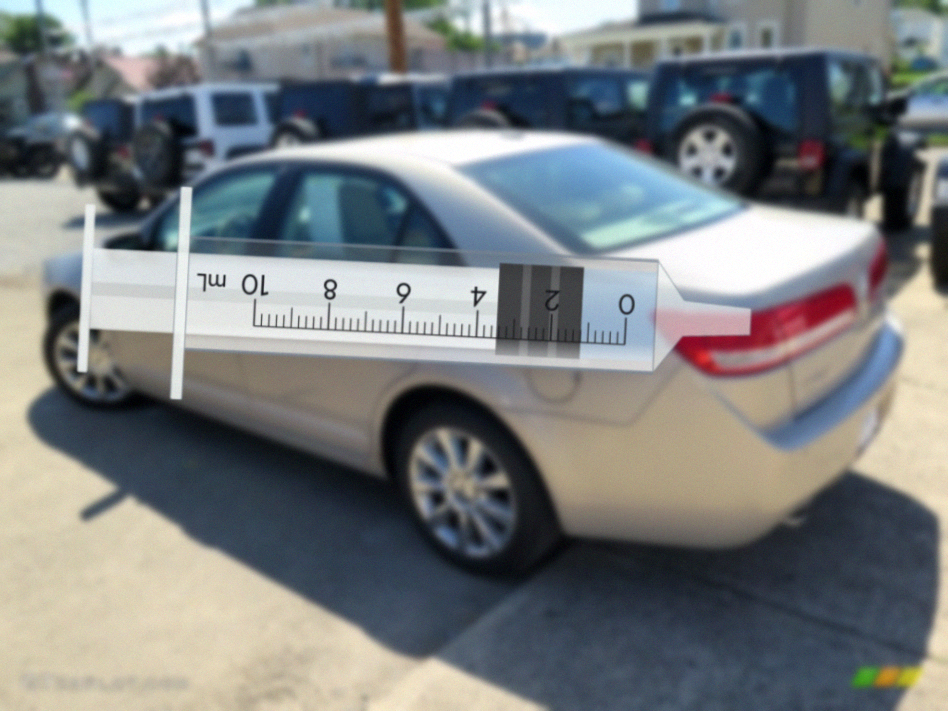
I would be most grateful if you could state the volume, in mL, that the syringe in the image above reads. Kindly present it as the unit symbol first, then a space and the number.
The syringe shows mL 1.2
